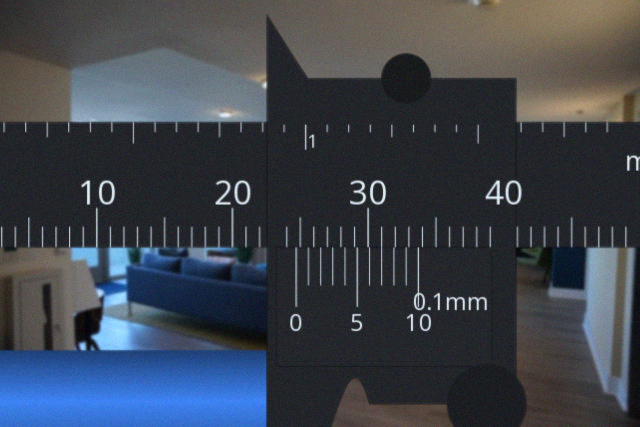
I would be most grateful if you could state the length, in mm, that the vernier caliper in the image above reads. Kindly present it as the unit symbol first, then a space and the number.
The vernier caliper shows mm 24.7
